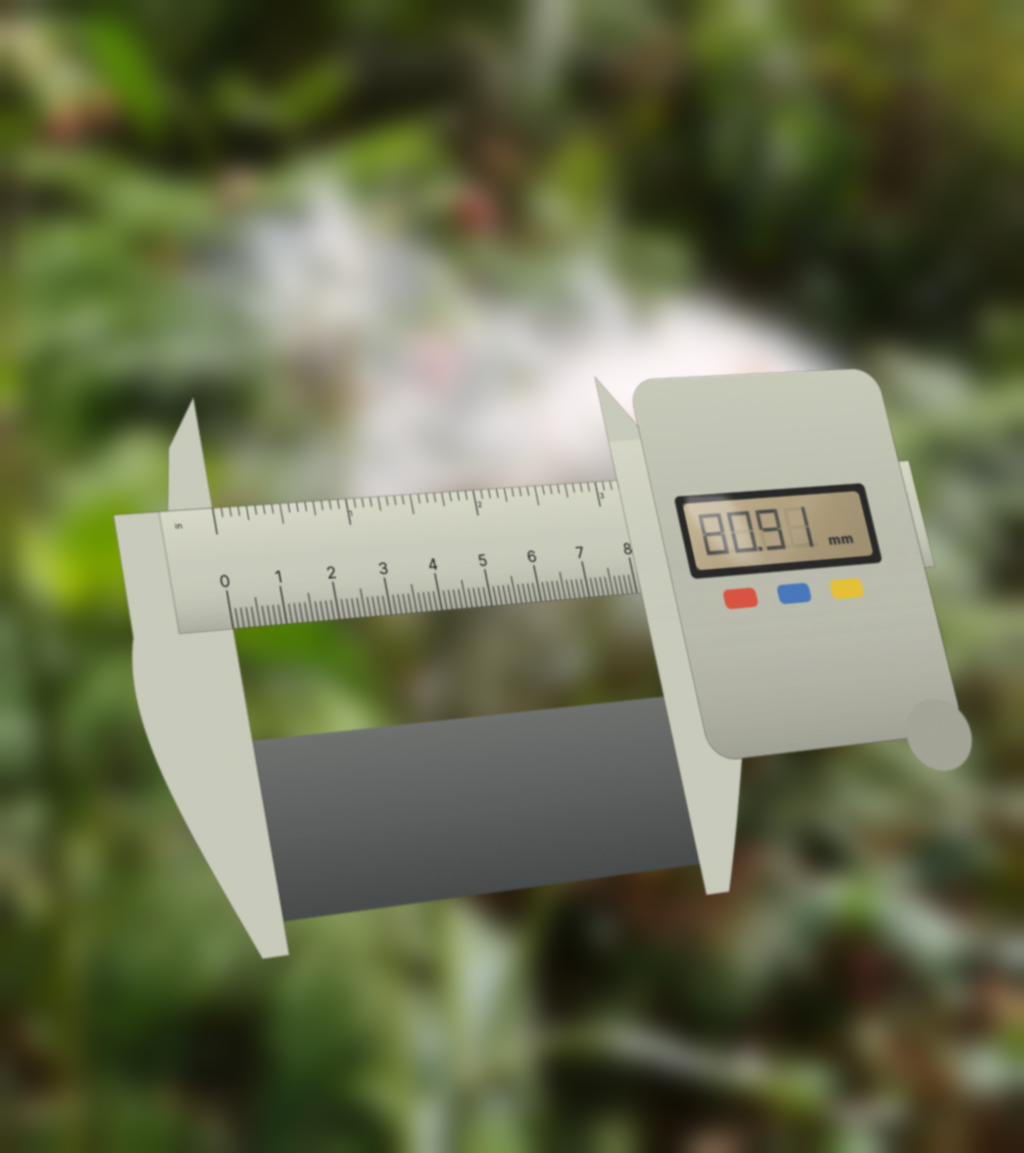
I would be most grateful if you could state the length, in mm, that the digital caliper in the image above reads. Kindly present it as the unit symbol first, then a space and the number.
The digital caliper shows mm 80.91
